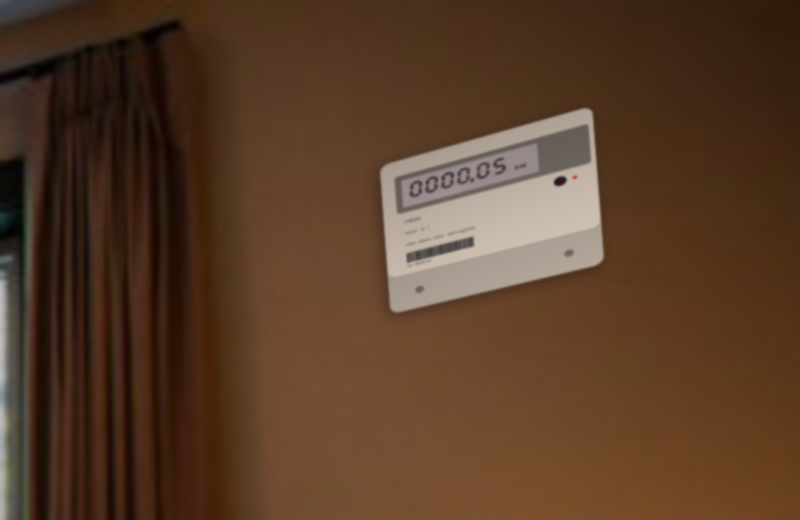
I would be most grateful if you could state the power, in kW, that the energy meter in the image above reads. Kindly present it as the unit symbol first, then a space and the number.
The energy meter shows kW 0.05
